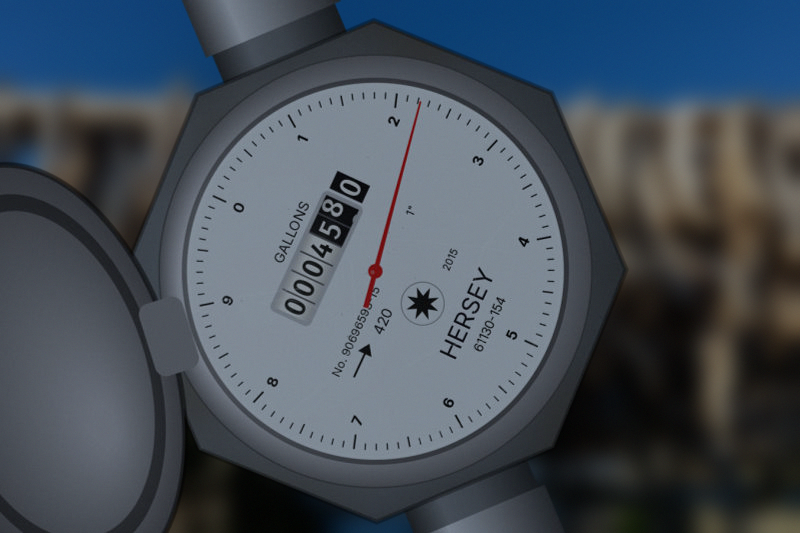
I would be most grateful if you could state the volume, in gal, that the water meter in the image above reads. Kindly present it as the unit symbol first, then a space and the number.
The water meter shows gal 4582.2
